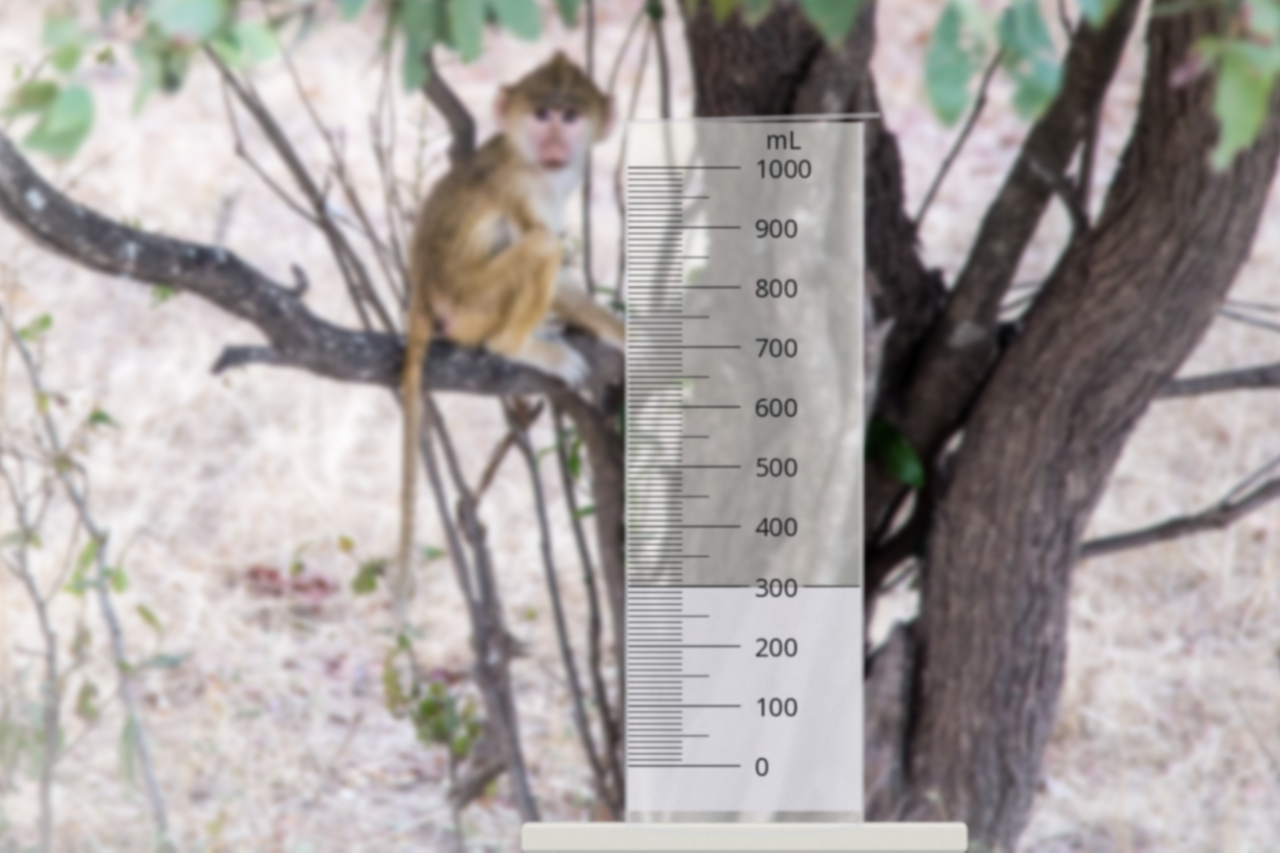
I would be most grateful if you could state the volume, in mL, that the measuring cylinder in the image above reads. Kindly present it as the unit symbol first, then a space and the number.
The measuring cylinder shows mL 300
